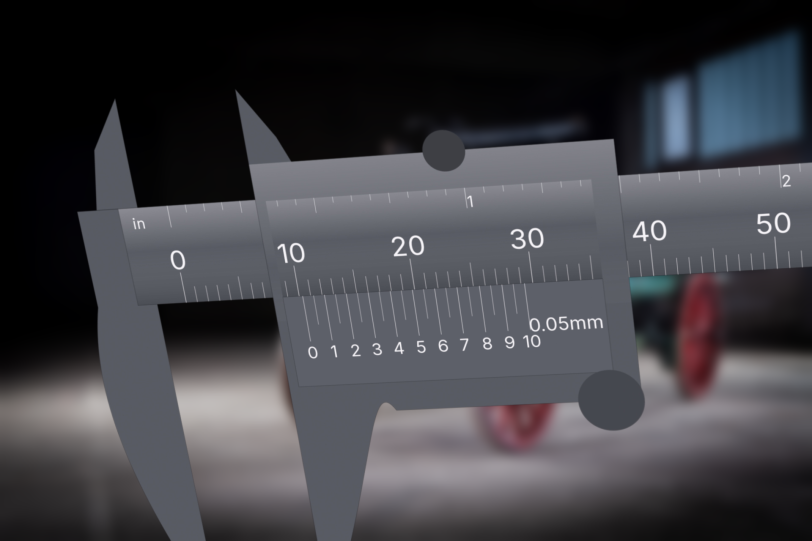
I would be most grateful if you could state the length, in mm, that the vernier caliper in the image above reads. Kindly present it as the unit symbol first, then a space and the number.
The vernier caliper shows mm 10.3
